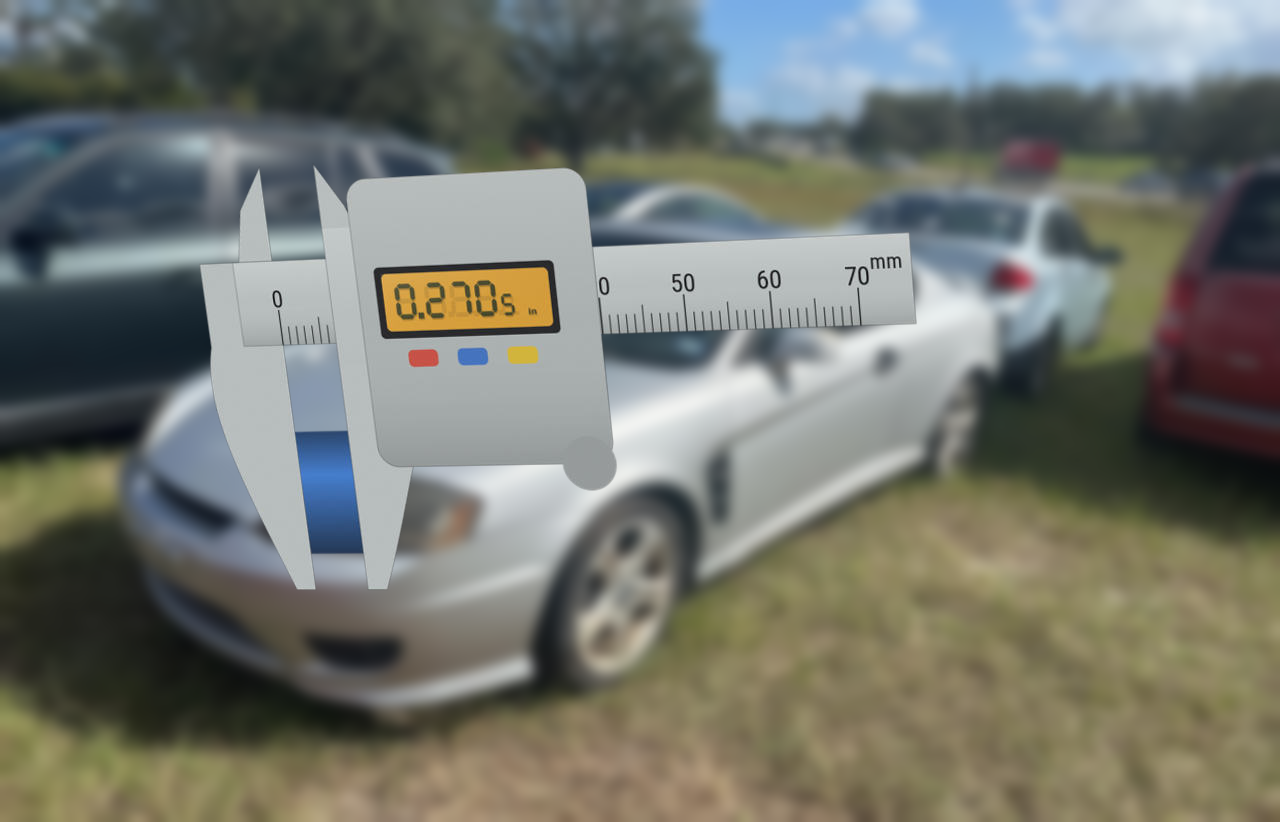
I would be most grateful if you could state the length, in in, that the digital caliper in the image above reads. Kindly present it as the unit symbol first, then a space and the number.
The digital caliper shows in 0.2705
